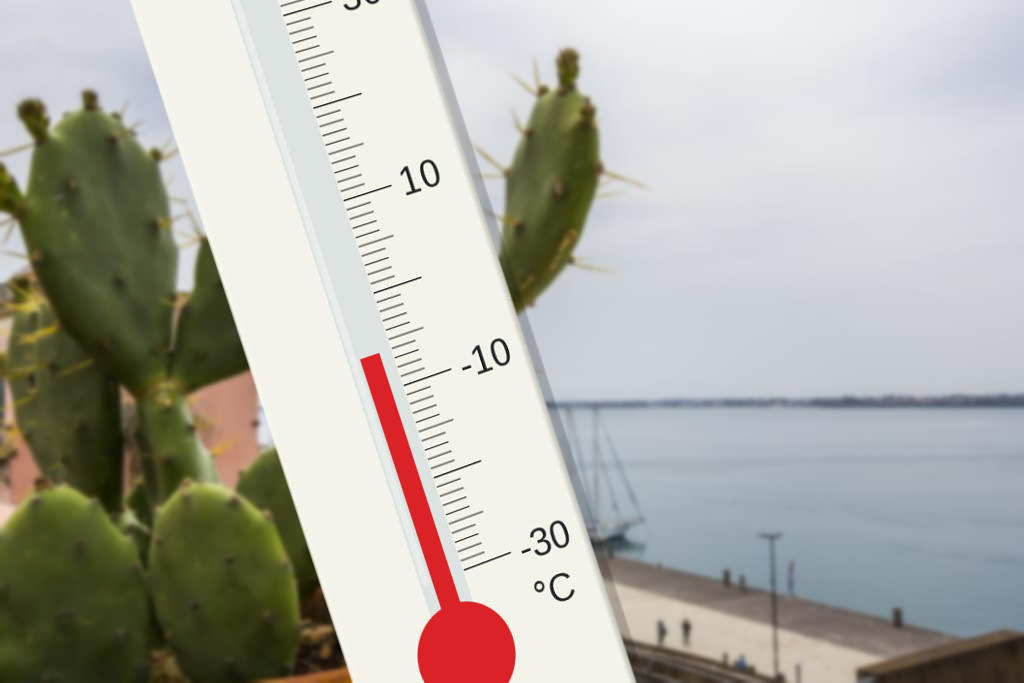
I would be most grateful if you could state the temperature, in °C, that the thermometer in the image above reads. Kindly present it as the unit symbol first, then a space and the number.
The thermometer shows °C -6
